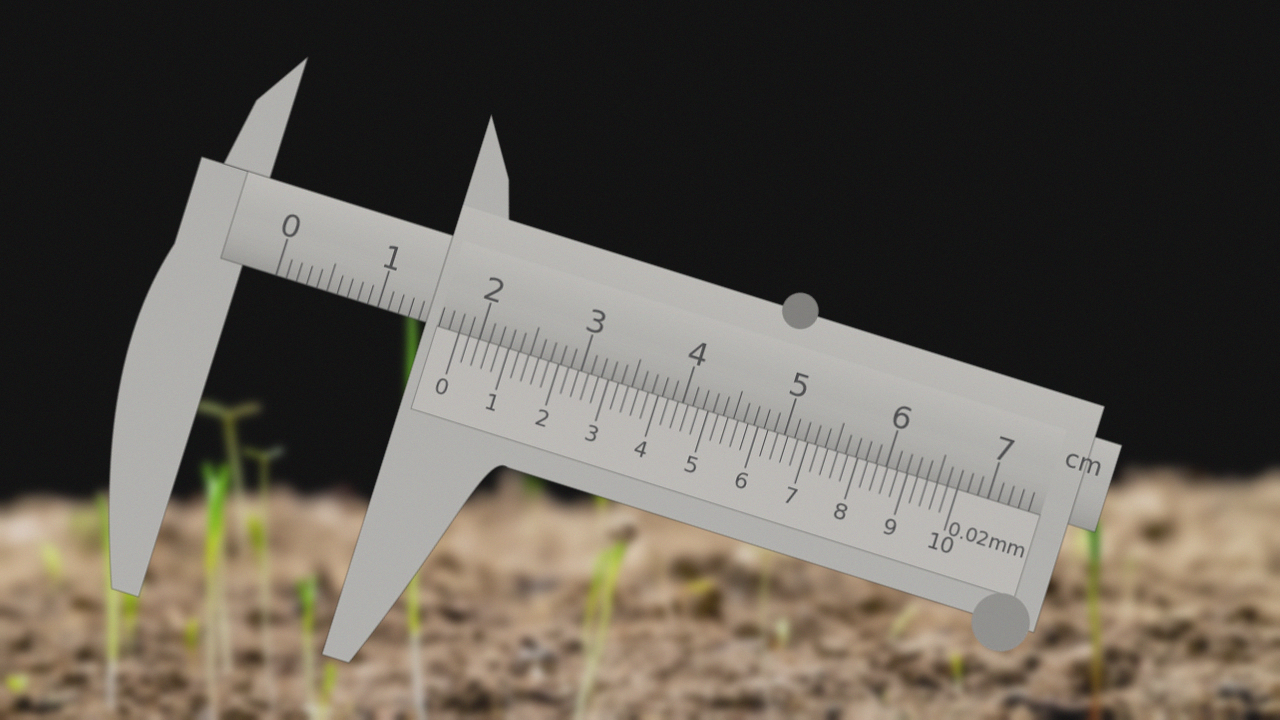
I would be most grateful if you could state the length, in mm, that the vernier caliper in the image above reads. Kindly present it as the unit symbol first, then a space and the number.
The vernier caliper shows mm 18.0
